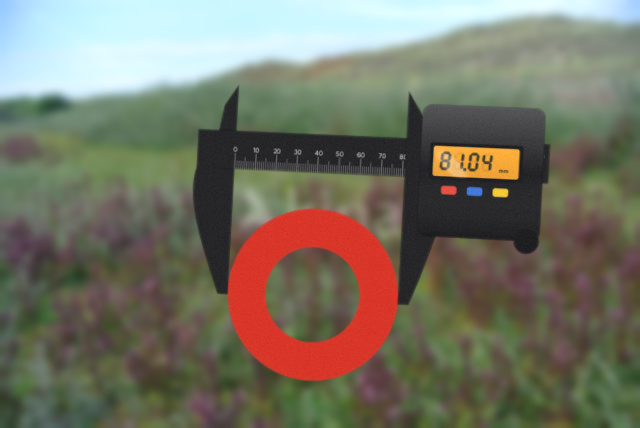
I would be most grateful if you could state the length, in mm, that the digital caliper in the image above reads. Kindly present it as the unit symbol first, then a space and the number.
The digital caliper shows mm 81.04
